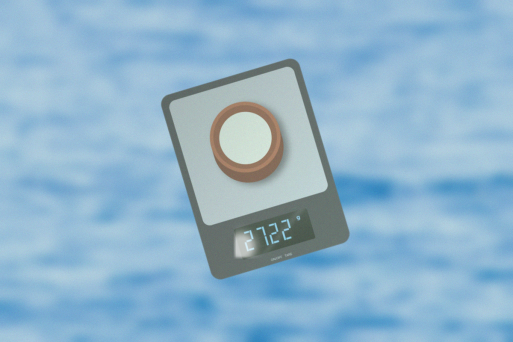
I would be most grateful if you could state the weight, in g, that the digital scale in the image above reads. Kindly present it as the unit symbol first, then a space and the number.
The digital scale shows g 2722
